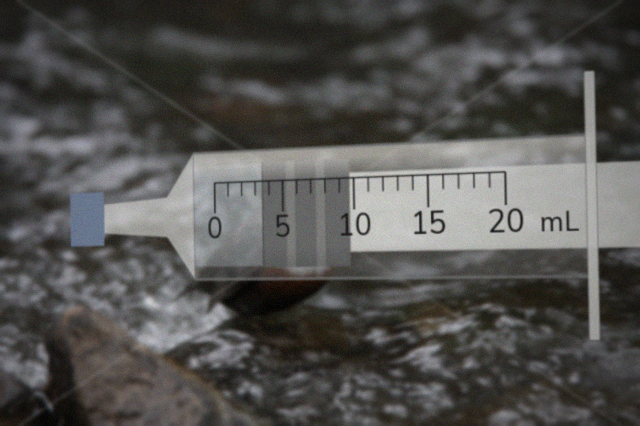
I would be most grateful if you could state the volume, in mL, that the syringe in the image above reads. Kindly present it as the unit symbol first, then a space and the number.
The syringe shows mL 3.5
